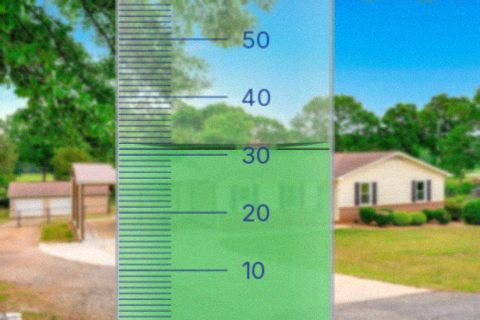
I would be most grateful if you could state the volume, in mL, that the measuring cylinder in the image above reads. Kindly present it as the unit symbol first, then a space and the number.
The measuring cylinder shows mL 31
